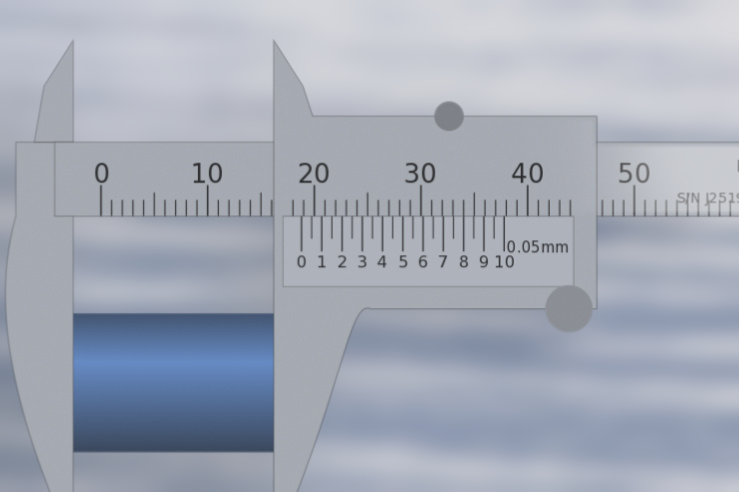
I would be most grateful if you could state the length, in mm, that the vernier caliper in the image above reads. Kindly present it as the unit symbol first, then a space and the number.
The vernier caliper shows mm 18.8
